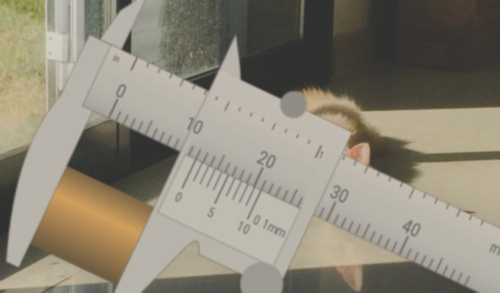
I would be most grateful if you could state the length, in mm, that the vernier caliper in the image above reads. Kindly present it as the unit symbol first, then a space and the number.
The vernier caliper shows mm 12.0
